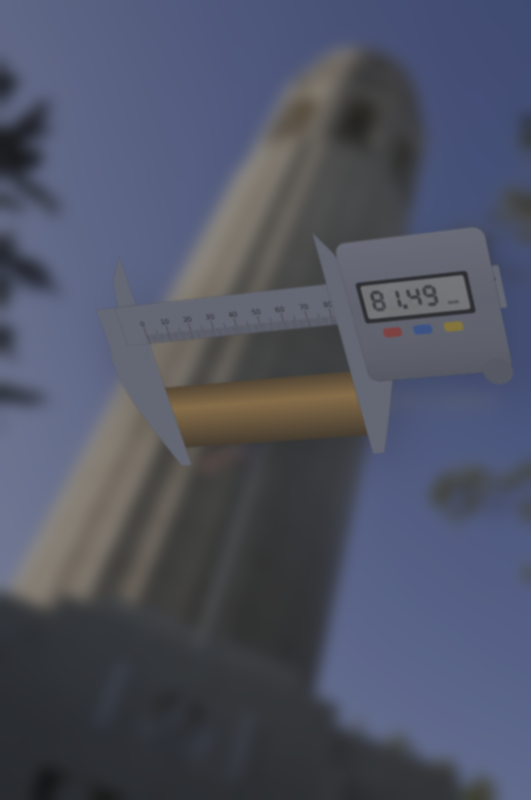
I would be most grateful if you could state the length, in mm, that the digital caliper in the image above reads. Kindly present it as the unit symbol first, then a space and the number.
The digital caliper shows mm 81.49
